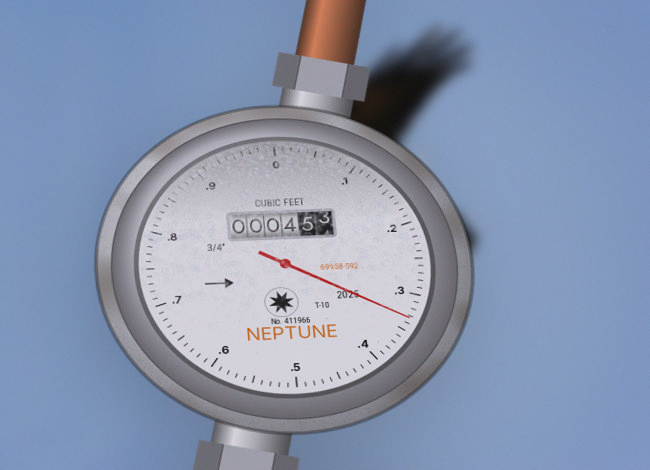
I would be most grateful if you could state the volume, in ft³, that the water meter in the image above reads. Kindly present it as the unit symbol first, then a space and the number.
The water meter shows ft³ 453.33
